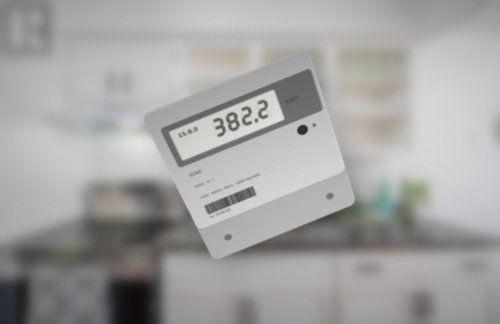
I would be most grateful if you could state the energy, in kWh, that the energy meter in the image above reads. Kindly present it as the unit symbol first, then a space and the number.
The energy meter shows kWh 382.2
